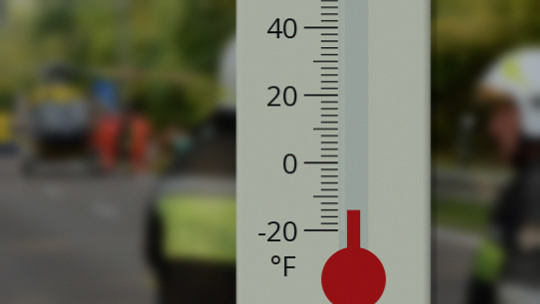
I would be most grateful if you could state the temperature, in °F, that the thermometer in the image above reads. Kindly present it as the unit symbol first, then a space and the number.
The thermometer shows °F -14
